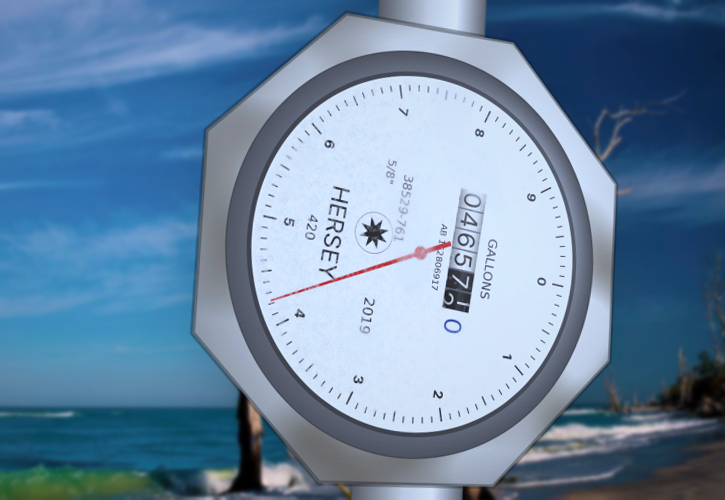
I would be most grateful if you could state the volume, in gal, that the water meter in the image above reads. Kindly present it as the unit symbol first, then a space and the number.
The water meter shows gal 465714.2
